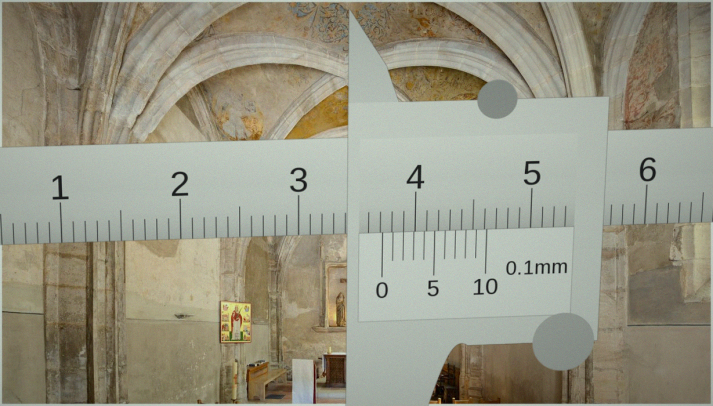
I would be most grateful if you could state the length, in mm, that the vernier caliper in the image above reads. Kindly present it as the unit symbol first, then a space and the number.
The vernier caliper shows mm 37.2
